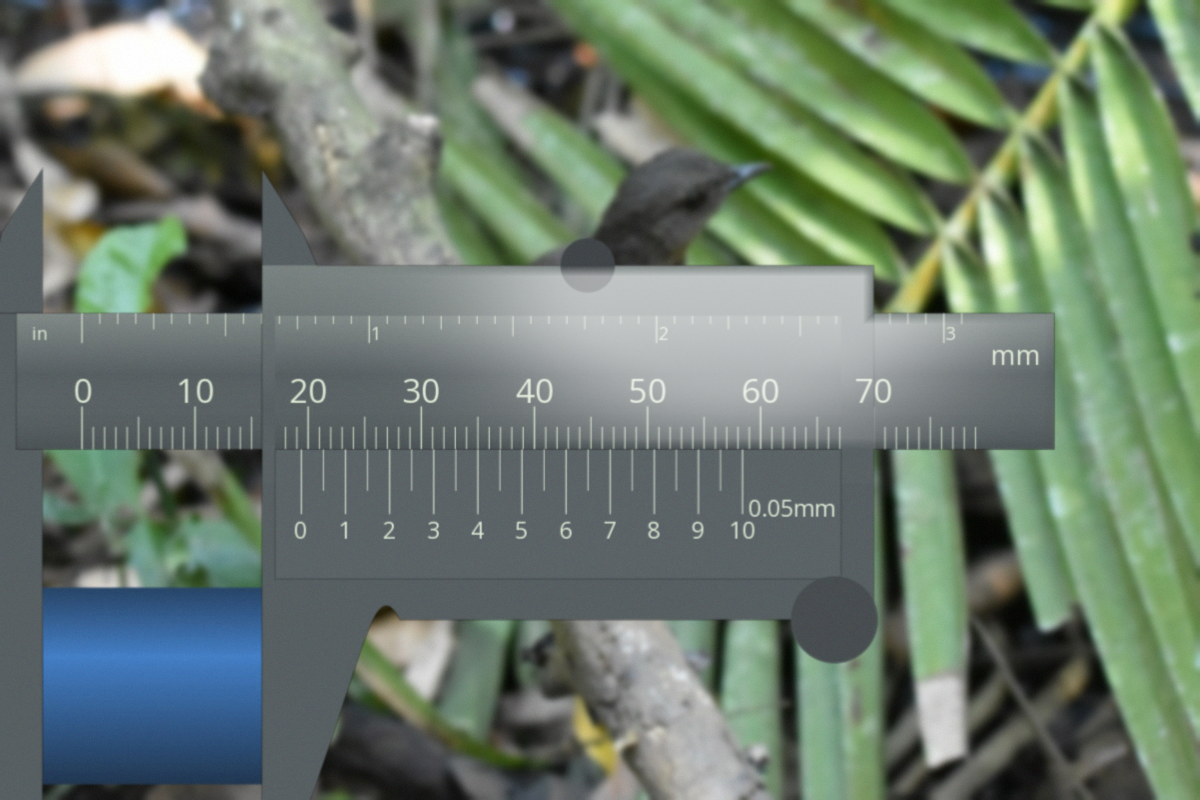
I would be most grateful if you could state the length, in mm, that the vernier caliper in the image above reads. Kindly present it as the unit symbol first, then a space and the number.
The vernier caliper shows mm 19.4
